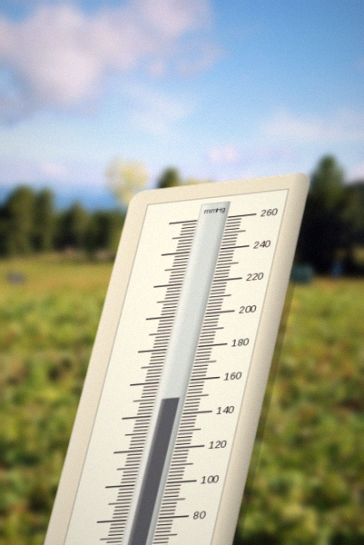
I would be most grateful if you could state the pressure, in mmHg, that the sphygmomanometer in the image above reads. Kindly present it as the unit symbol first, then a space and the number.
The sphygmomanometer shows mmHg 150
